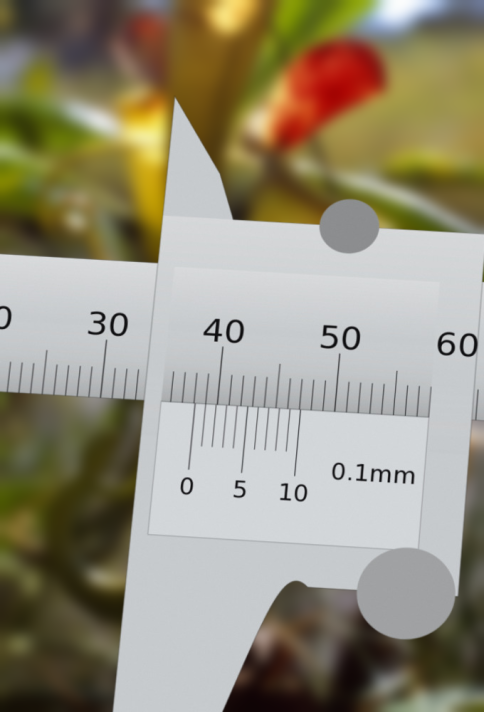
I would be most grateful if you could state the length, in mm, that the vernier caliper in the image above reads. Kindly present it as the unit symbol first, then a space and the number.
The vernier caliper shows mm 38.1
